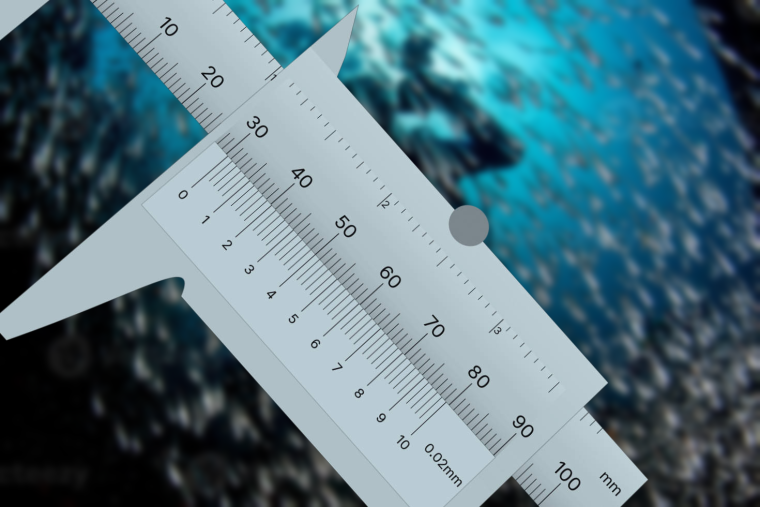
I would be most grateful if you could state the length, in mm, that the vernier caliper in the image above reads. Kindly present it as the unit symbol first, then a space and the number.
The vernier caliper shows mm 30.4
